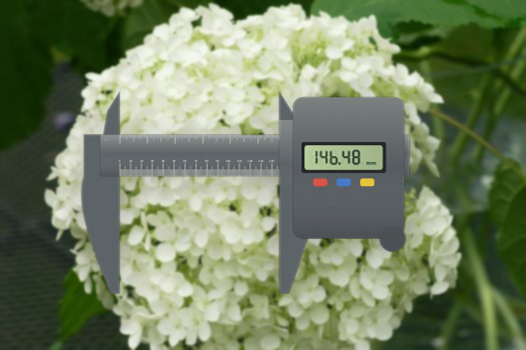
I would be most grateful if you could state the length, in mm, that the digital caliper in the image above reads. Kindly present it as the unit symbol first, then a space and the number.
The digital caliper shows mm 146.48
